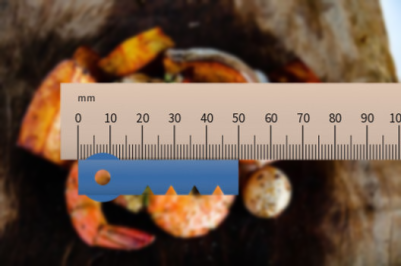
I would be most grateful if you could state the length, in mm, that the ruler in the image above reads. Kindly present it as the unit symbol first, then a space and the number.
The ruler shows mm 50
